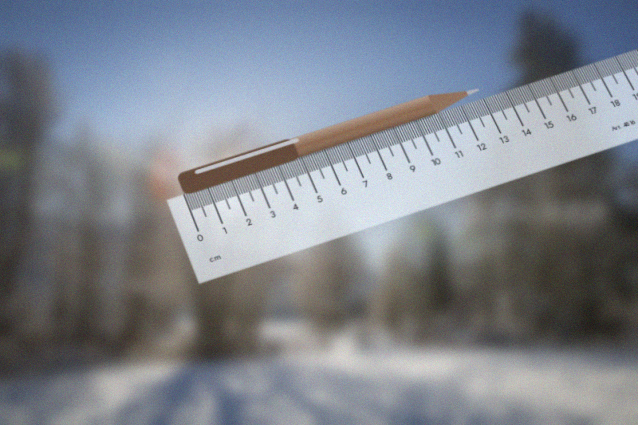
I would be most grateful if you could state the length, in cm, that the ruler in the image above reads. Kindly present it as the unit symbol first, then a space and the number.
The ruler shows cm 13
